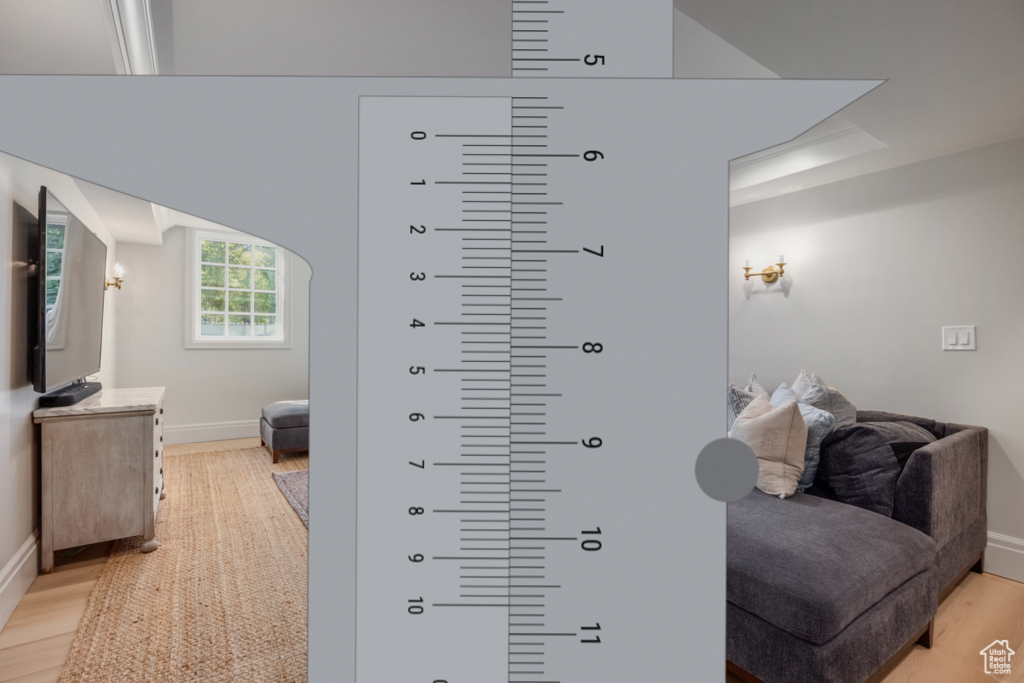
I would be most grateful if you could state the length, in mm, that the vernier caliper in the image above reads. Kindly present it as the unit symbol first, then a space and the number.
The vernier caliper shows mm 58.0
